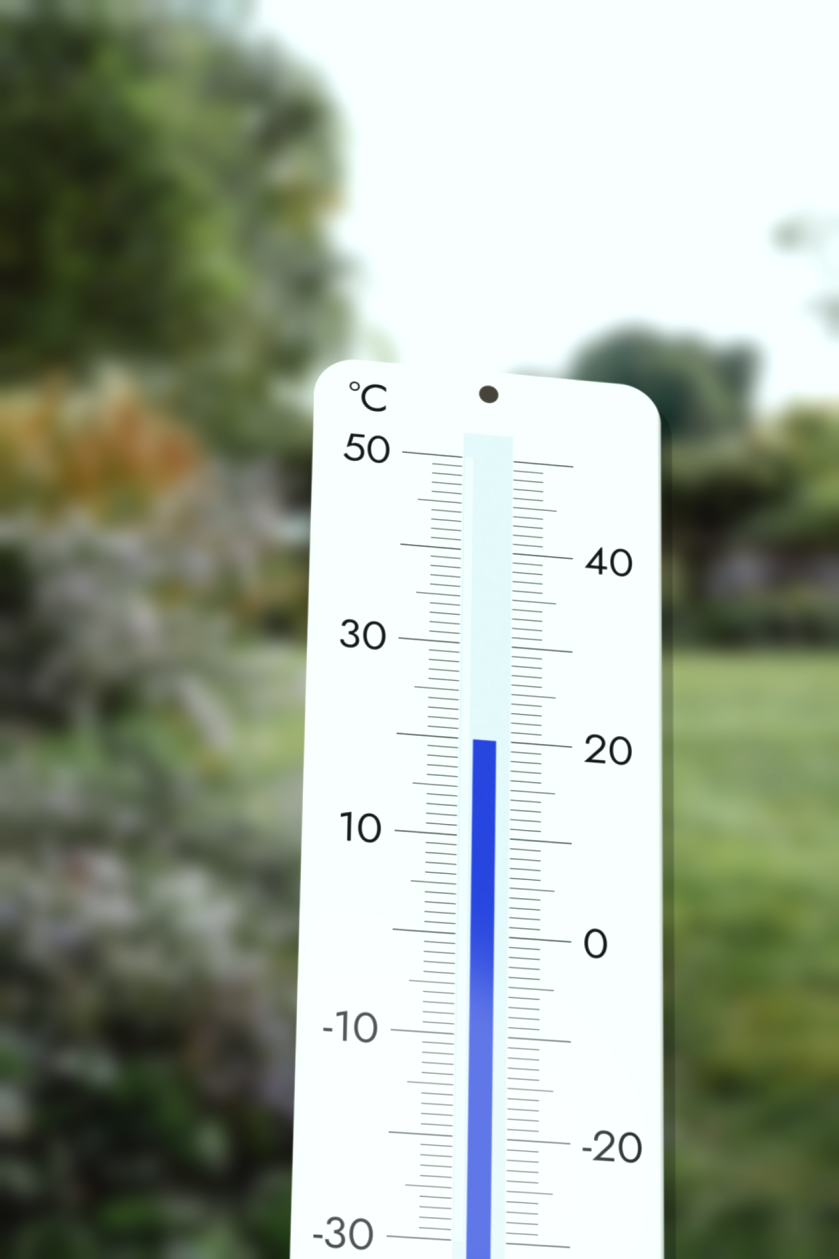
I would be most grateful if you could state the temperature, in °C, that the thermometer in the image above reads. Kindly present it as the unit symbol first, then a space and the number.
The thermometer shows °C 20
